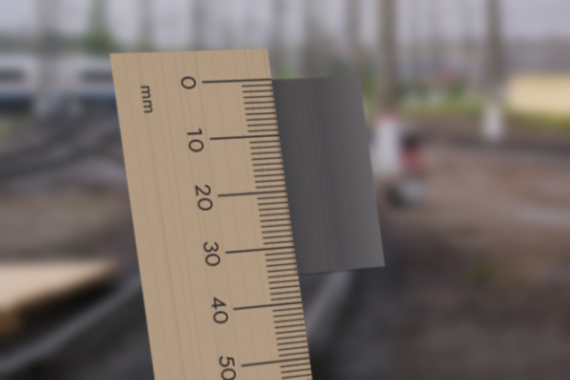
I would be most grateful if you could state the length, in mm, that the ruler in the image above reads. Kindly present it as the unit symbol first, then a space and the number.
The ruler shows mm 35
